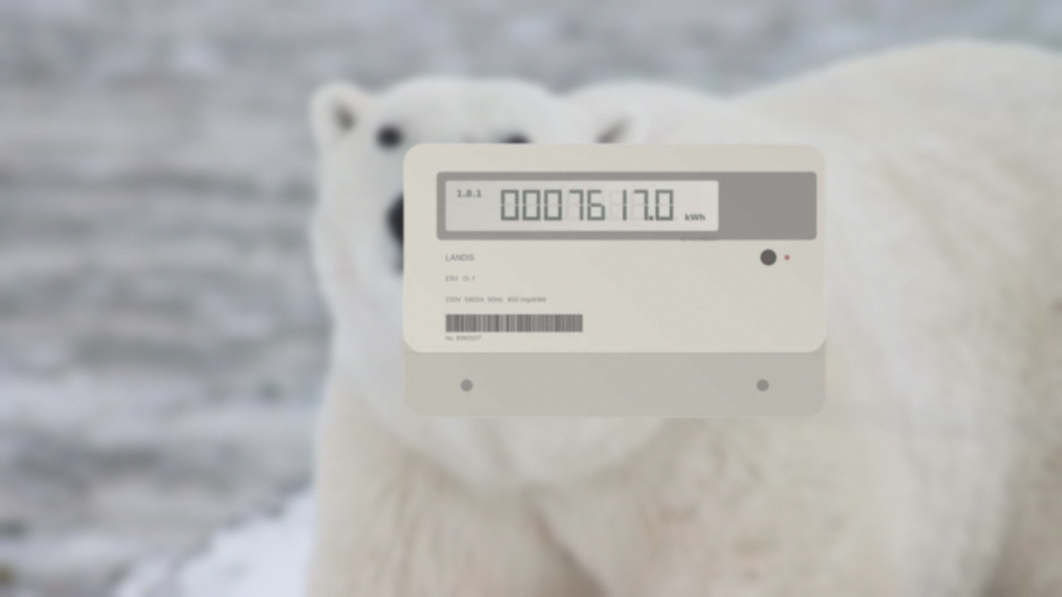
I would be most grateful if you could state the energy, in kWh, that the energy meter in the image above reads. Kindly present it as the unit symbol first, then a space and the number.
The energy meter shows kWh 7617.0
